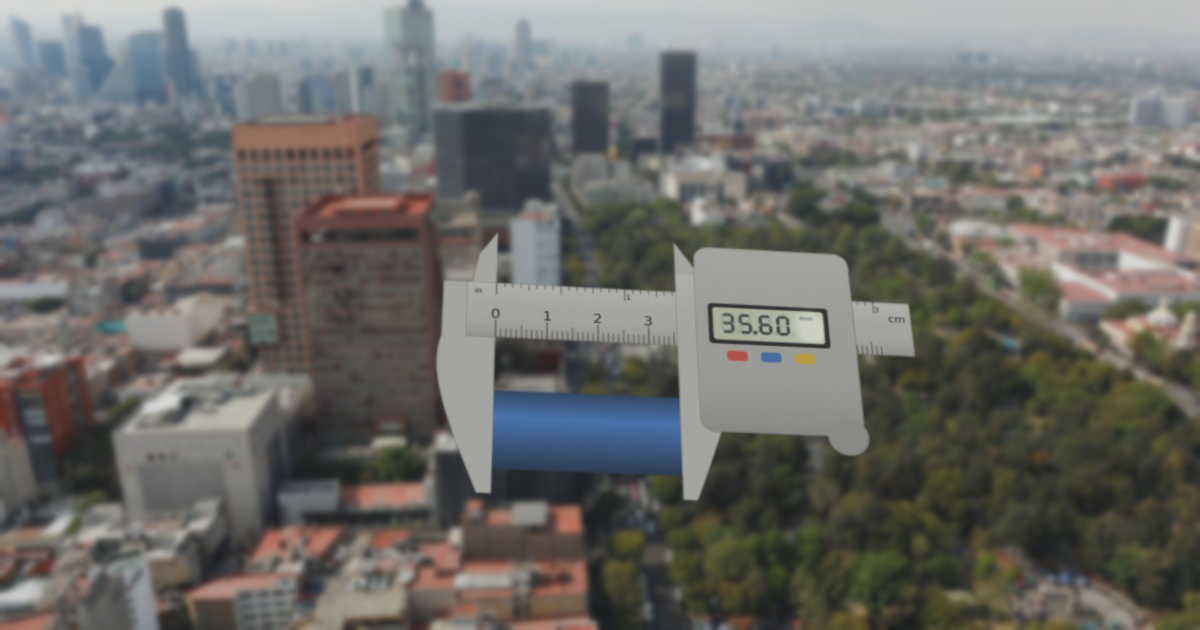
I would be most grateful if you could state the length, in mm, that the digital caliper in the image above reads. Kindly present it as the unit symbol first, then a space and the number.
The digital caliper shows mm 35.60
